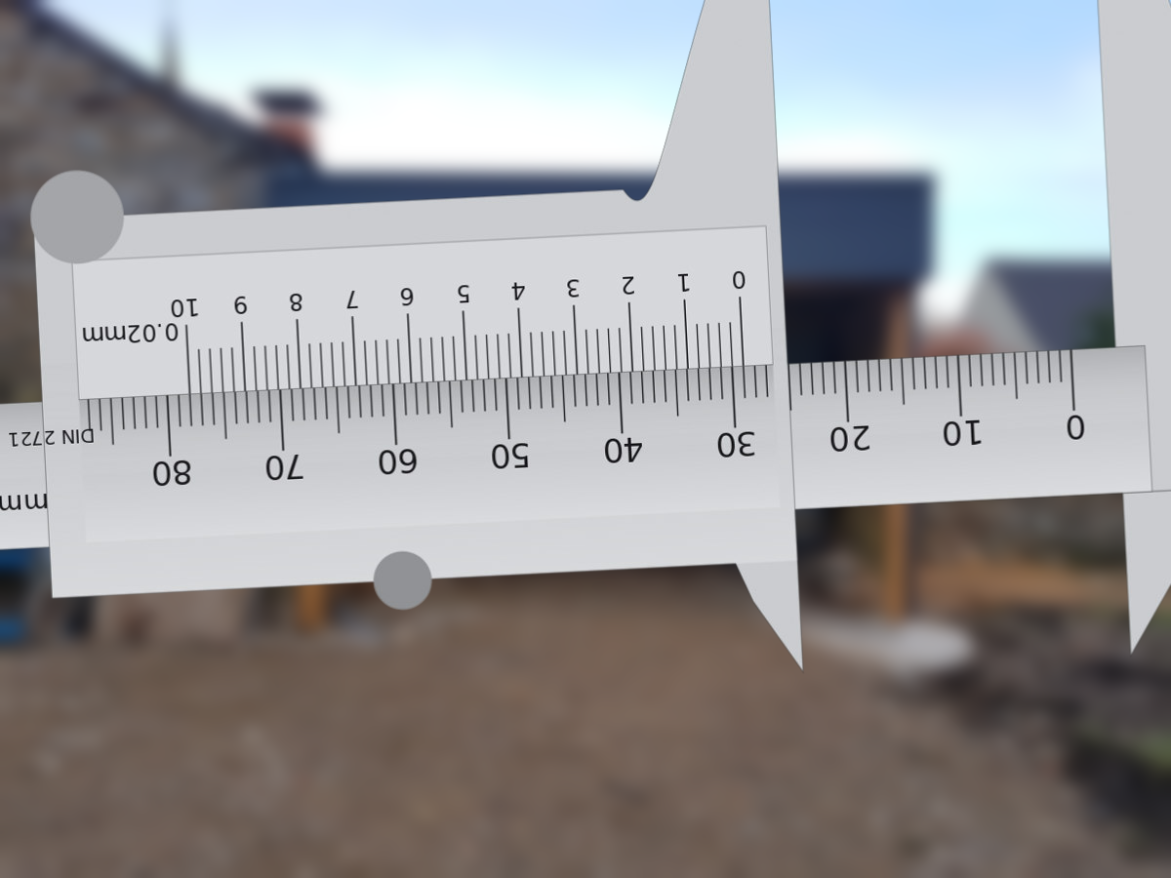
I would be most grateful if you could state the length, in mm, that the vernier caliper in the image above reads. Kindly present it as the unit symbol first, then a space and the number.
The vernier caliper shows mm 29.0
